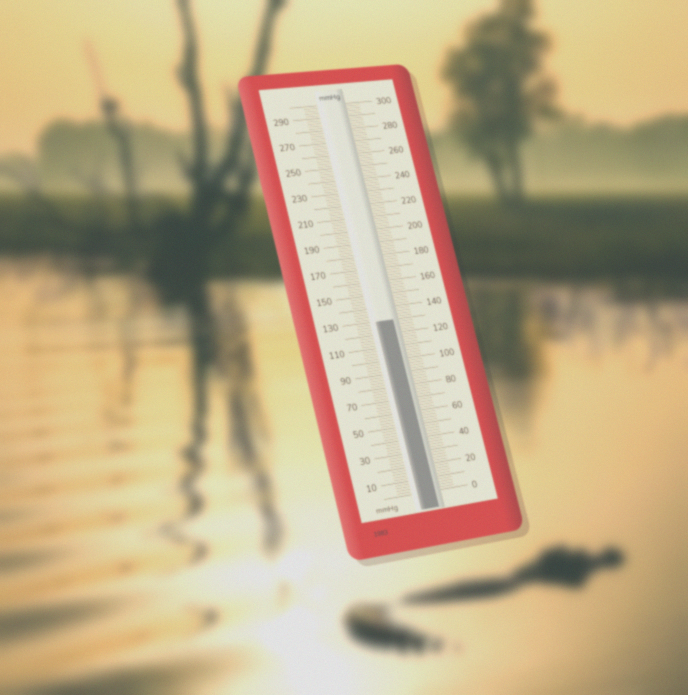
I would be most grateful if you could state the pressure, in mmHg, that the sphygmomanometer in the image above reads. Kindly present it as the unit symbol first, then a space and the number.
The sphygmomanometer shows mmHg 130
